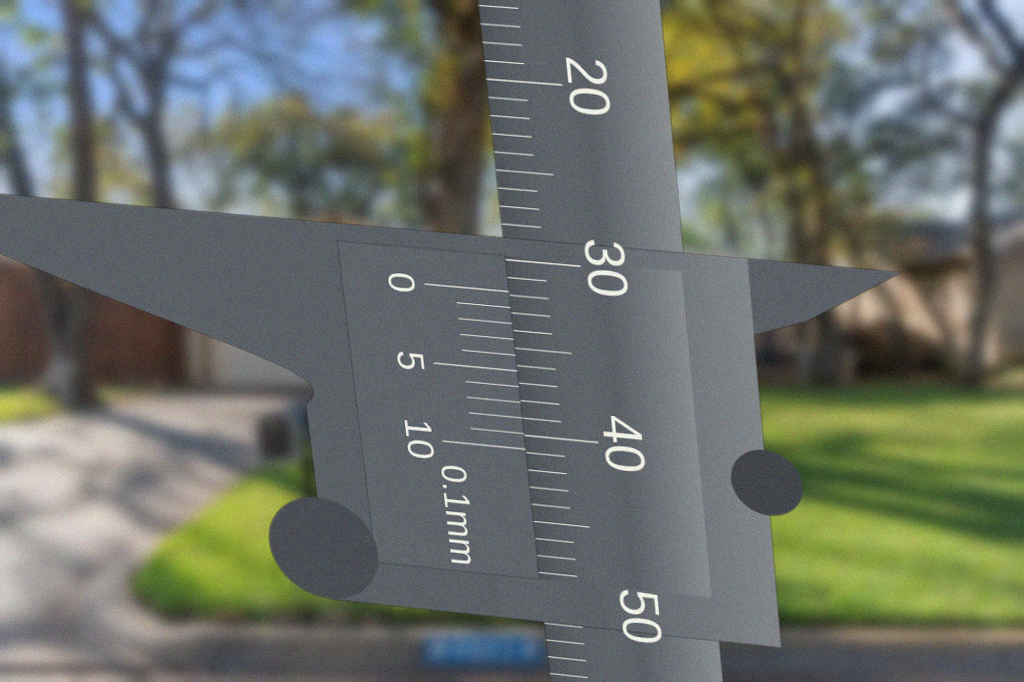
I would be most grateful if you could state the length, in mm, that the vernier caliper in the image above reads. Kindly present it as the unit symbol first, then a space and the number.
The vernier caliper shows mm 31.8
